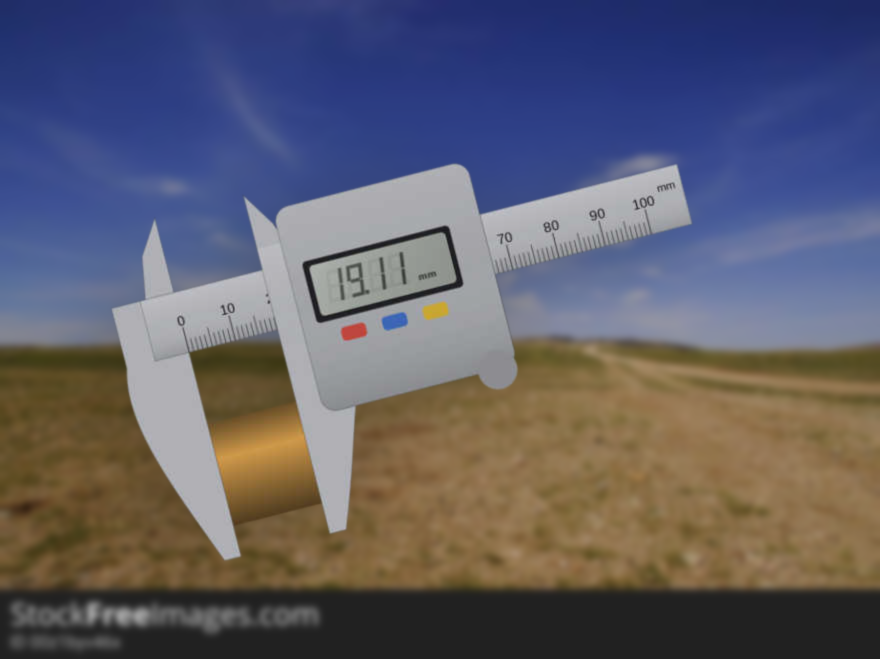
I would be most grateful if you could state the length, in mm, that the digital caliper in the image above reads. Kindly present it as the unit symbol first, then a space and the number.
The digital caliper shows mm 19.11
